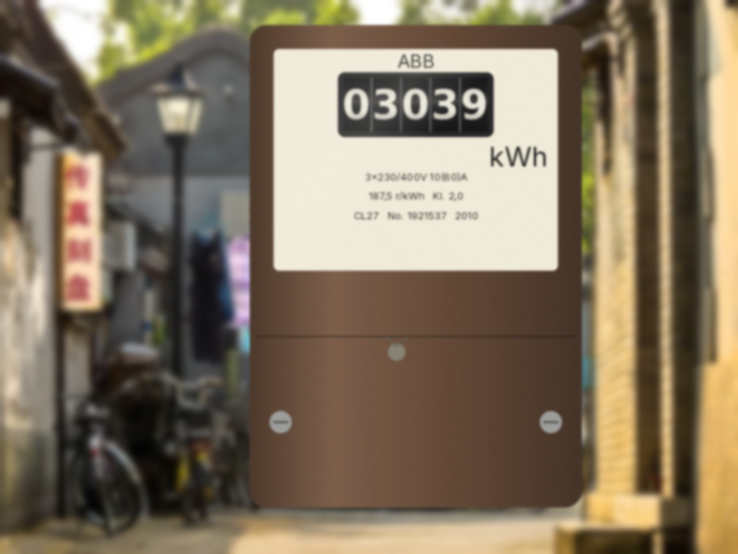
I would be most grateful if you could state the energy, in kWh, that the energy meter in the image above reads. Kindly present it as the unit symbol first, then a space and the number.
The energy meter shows kWh 3039
